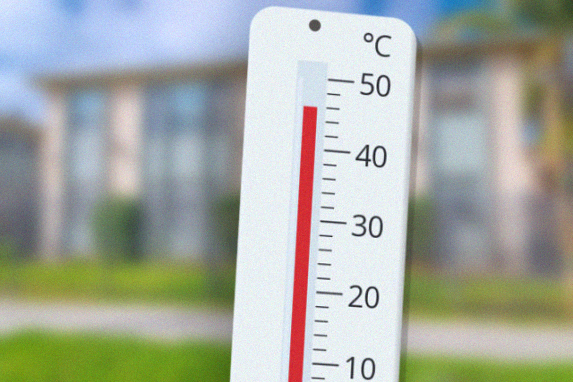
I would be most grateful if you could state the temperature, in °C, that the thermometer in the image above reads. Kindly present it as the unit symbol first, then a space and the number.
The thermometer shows °C 46
